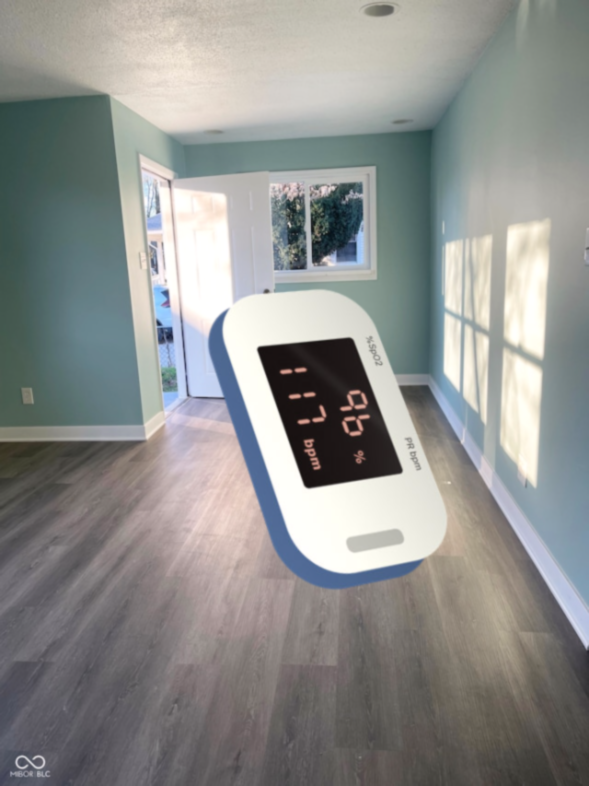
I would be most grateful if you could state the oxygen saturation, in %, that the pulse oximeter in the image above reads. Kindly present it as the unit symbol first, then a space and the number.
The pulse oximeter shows % 96
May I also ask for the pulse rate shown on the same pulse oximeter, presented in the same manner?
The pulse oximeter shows bpm 117
